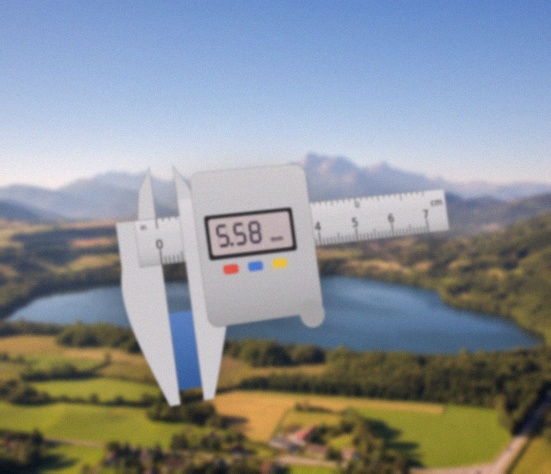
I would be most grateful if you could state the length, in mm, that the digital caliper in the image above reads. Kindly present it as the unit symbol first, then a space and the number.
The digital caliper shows mm 5.58
